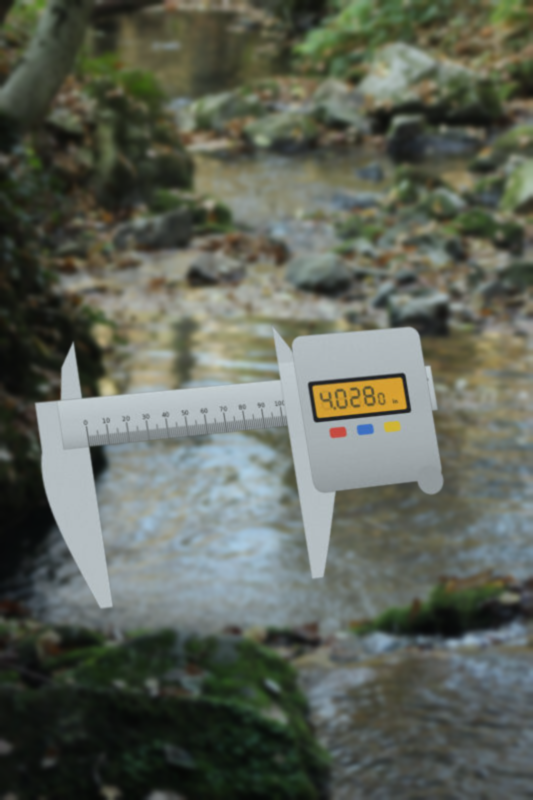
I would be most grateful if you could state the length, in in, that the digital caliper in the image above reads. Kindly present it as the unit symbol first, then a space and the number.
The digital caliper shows in 4.0280
